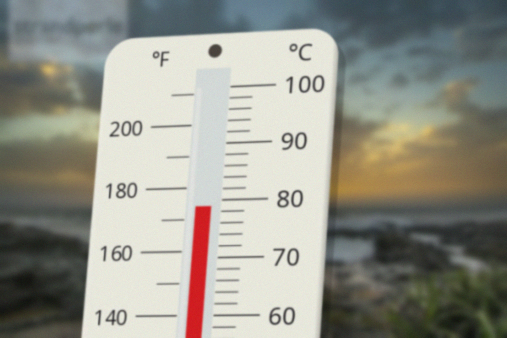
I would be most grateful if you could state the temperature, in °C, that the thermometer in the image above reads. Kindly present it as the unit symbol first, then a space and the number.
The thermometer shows °C 79
